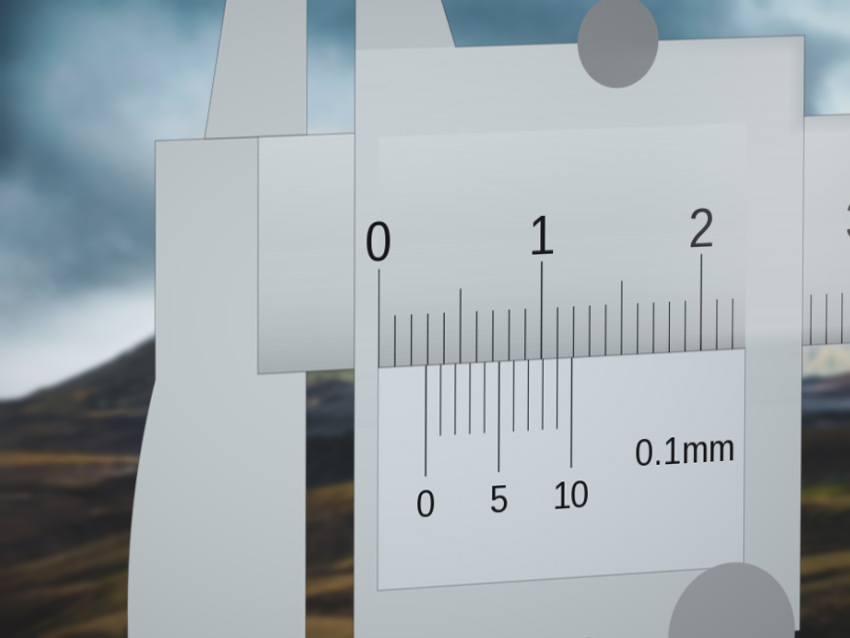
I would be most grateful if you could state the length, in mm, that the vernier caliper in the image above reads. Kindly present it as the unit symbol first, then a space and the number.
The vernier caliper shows mm 2.9
